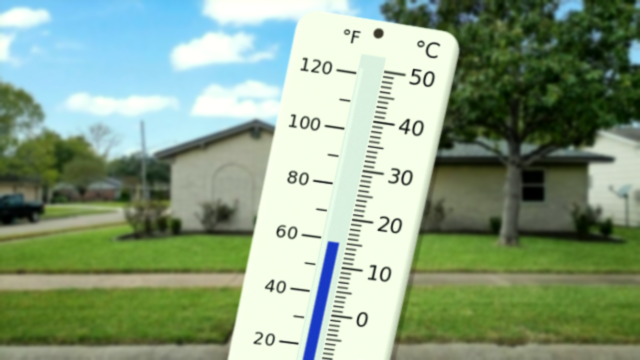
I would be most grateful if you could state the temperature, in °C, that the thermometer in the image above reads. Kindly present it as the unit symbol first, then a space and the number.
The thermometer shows °C 15
